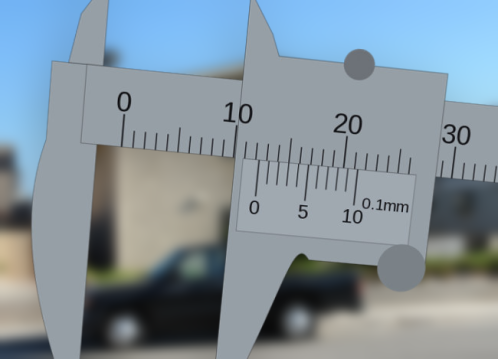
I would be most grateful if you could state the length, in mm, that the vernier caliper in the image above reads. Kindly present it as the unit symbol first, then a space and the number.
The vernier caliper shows mm 12.3
